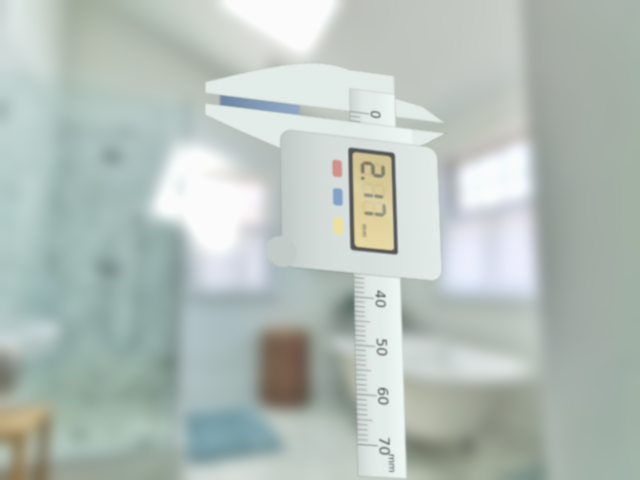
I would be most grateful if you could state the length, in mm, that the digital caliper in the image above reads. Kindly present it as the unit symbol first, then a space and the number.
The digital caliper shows mm 2.17
